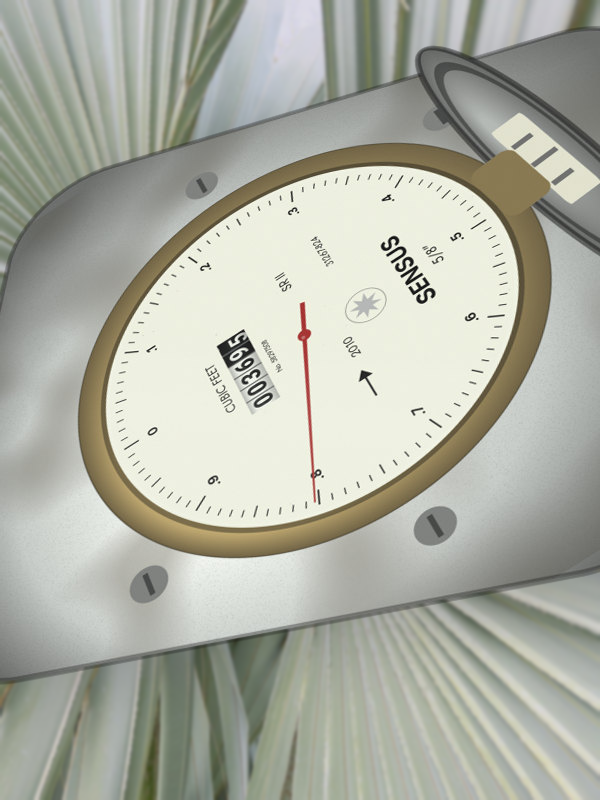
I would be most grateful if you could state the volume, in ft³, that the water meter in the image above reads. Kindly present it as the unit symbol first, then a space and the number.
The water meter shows ft³ 3694.80
